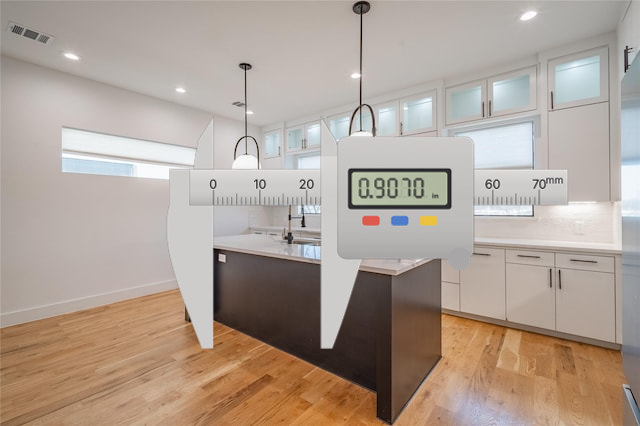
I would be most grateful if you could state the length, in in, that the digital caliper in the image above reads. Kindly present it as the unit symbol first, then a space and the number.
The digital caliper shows in 0.9070
